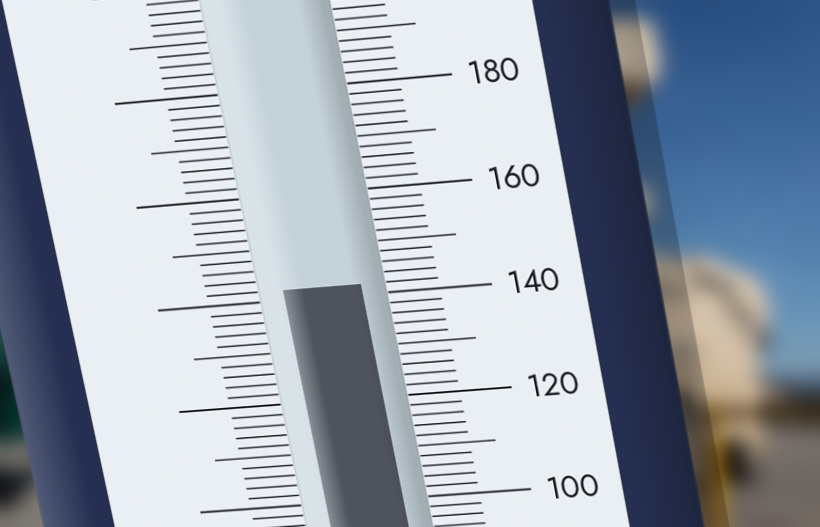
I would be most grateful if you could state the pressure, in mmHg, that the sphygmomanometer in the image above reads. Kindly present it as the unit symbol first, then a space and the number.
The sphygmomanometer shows mmHg 142
